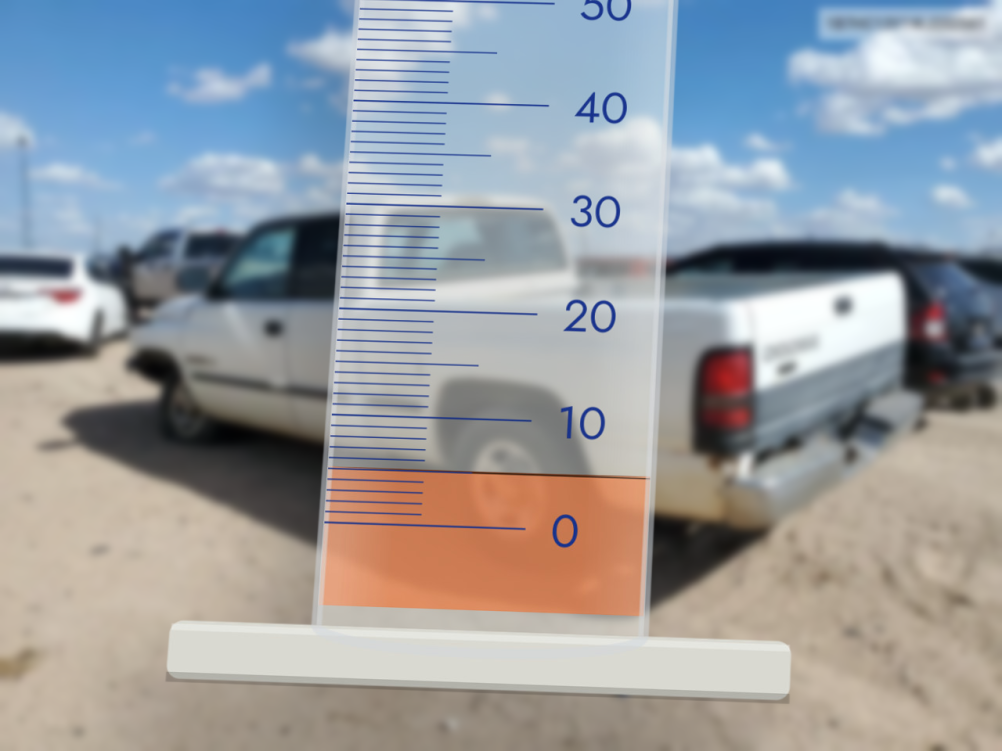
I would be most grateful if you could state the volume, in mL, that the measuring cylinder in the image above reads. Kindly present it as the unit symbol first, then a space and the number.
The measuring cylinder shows mL 5
